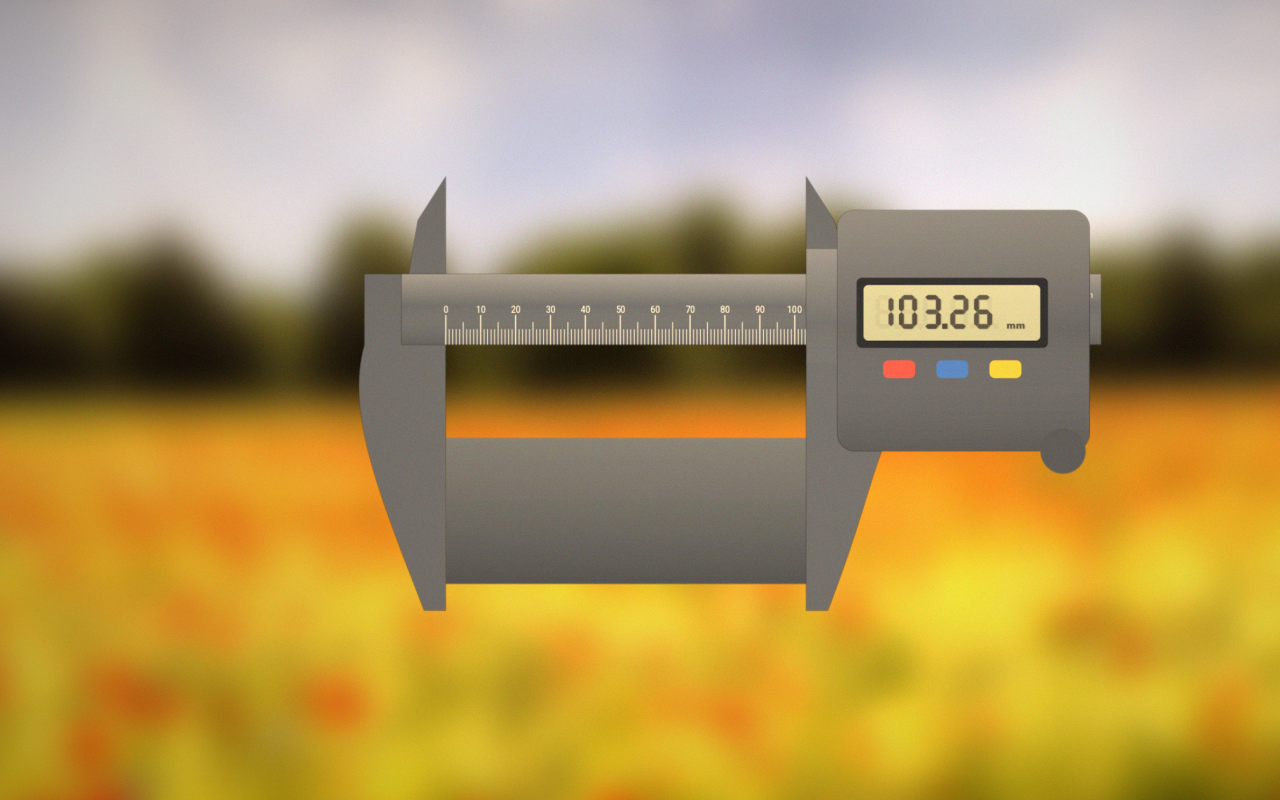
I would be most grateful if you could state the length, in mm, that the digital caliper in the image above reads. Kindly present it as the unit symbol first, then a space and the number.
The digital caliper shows mm 103.26
